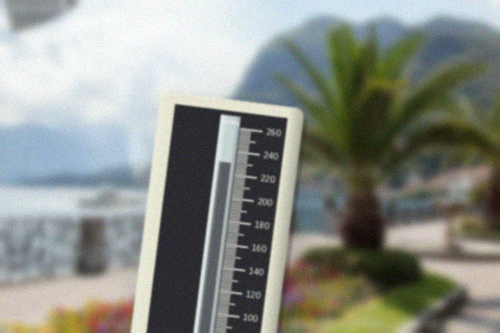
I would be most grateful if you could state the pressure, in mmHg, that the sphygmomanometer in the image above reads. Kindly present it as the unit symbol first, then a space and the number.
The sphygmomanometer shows mmHg 230
